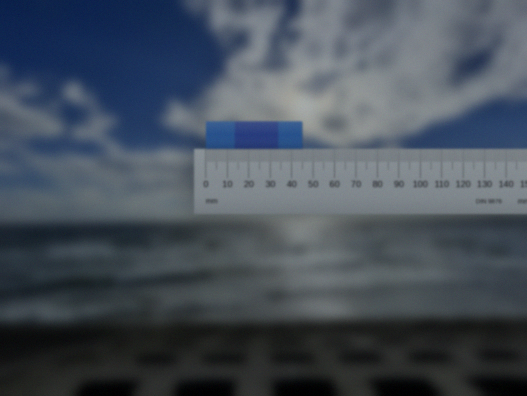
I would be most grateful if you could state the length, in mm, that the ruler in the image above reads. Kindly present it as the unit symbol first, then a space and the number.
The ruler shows mm 45
